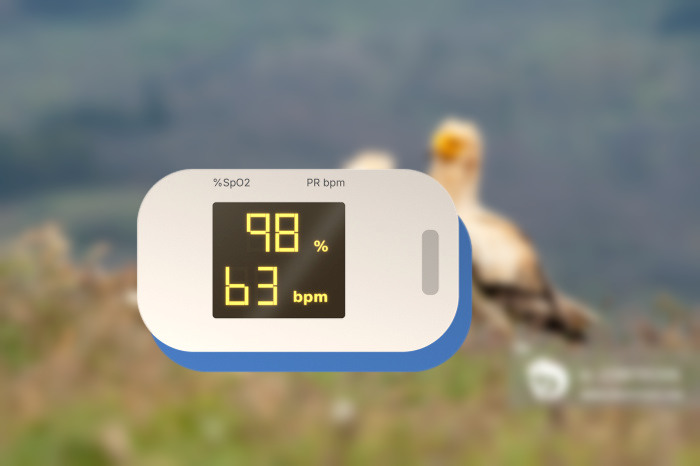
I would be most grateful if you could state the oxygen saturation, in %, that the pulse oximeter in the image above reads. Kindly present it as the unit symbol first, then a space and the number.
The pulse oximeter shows % 98
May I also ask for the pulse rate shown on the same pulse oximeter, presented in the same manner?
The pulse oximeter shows bpm 63
